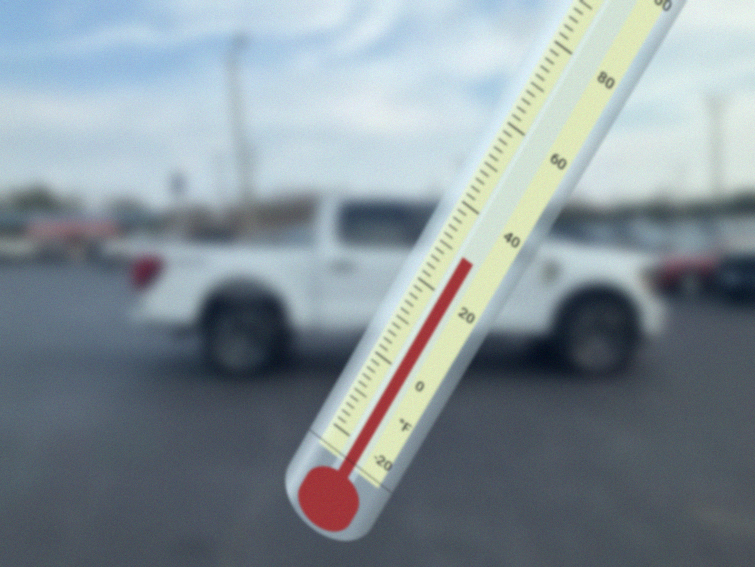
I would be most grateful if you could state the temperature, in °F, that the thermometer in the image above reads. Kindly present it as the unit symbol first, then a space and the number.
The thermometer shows °F 30
